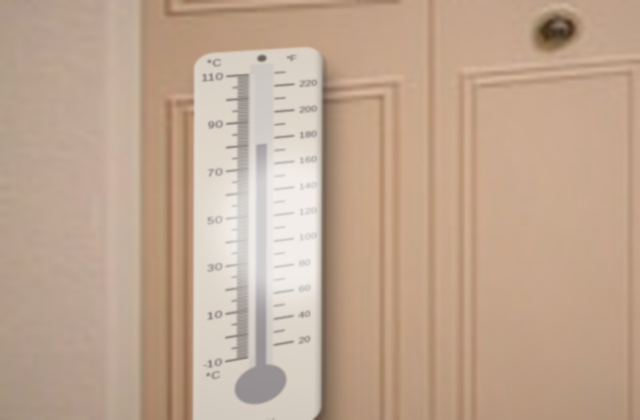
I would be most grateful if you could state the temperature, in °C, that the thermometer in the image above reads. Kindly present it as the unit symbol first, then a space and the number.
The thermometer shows °C 80
